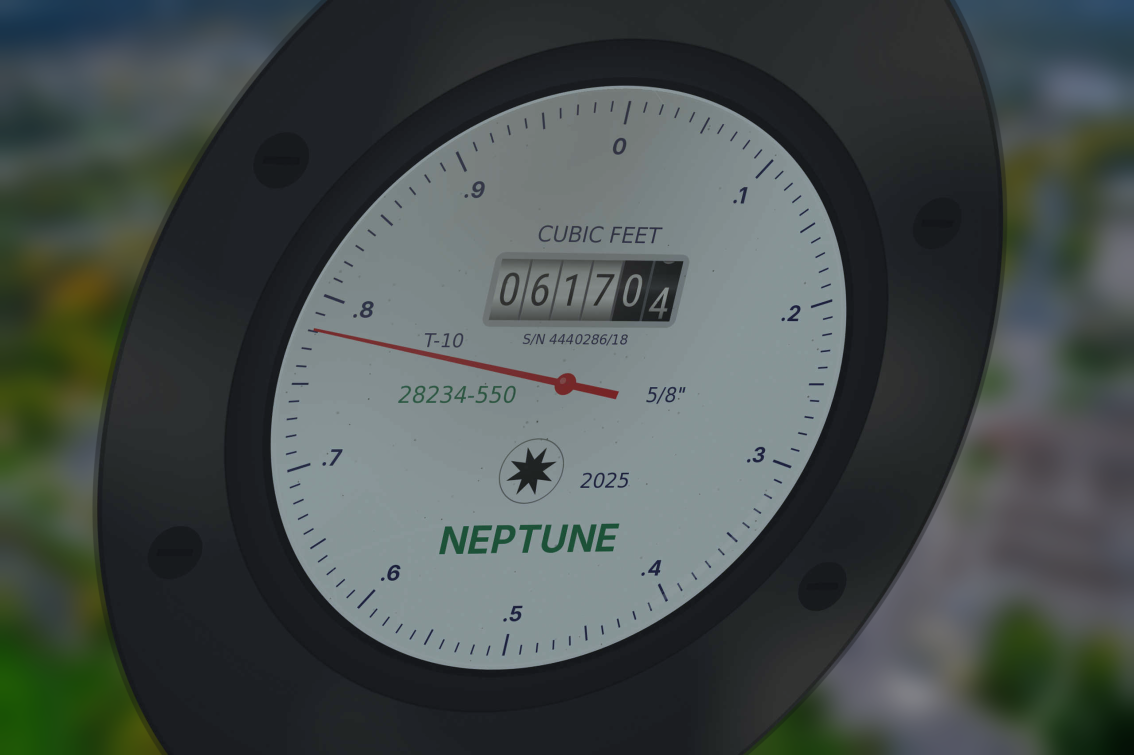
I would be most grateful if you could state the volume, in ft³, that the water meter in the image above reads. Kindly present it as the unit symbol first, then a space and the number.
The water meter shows ft³ 61703.78
